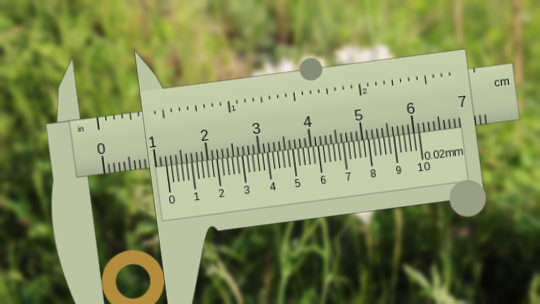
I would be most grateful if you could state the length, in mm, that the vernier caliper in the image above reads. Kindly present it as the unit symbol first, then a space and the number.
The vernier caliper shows mm 12.0
